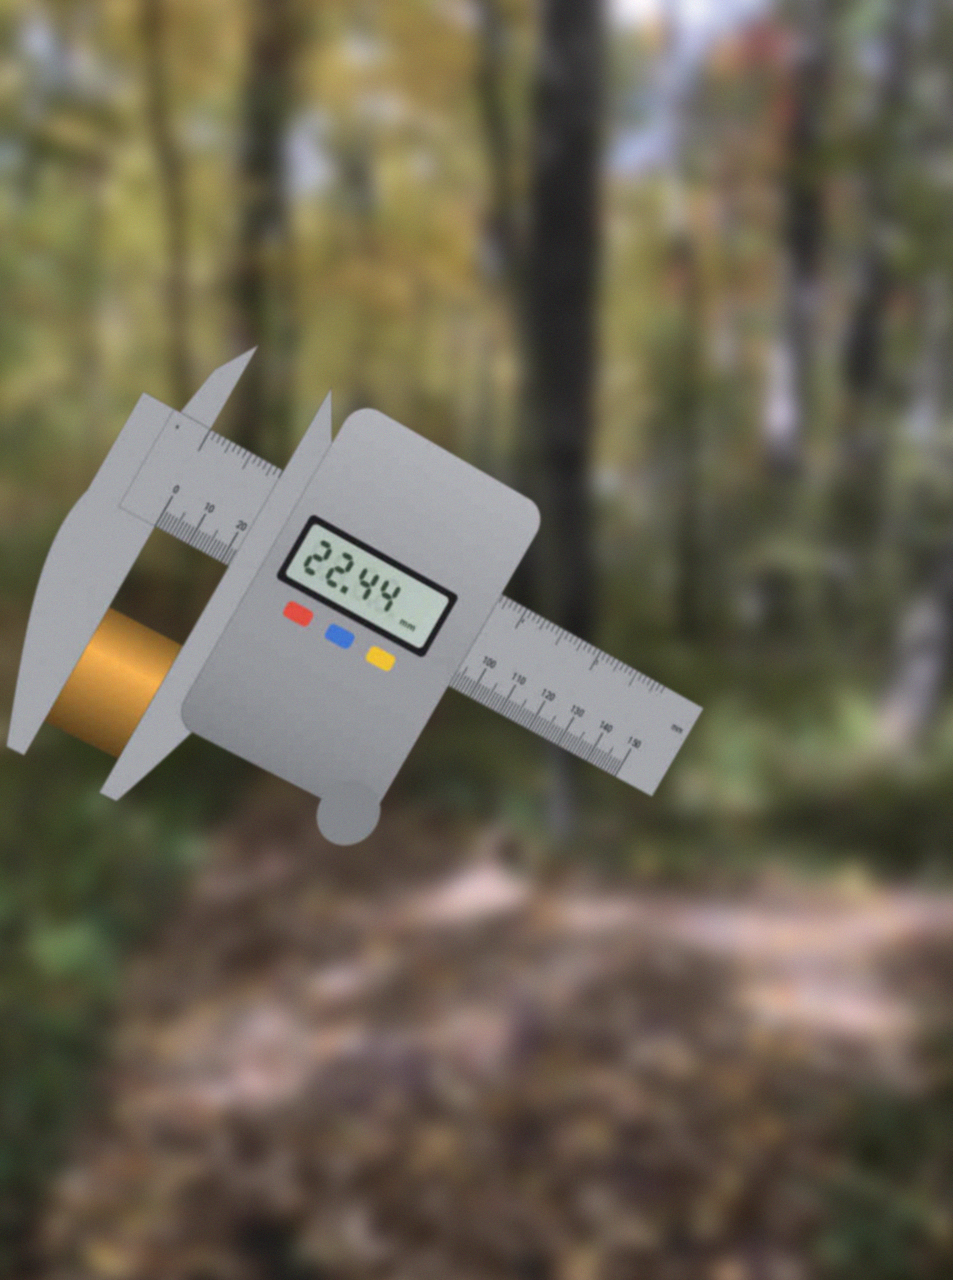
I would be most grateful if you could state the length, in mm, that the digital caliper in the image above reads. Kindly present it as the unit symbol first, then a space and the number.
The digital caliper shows mm 22.44
